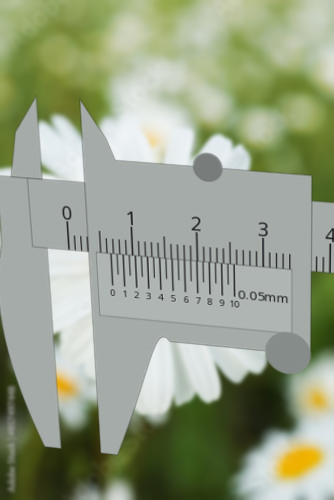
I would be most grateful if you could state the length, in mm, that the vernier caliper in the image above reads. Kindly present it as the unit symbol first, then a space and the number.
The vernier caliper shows mm 6.6
